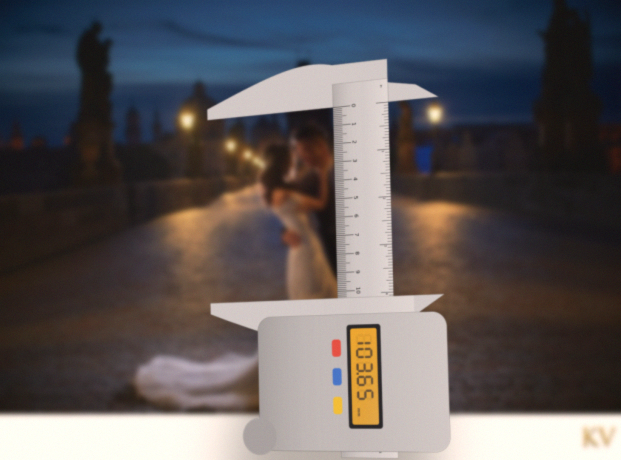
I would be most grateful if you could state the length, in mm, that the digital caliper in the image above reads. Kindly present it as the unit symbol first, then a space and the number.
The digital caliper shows mm 103.65
